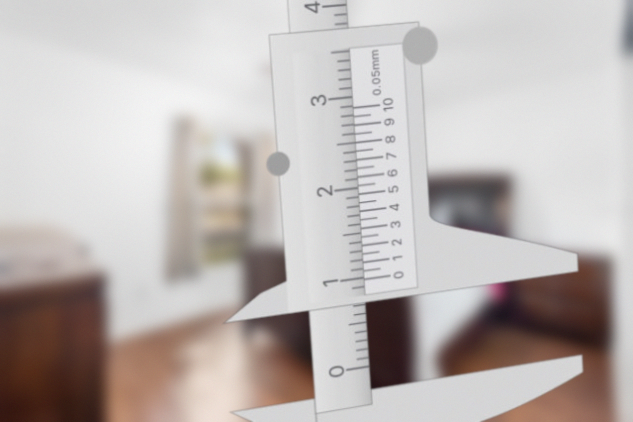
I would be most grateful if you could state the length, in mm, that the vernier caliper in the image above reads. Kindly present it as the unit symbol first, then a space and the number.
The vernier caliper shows mm 9.8
